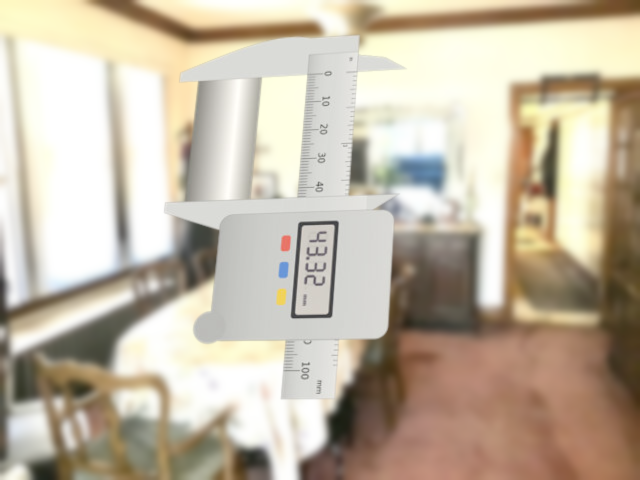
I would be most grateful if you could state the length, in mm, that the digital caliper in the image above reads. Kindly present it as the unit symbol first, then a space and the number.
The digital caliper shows mm 43.32
